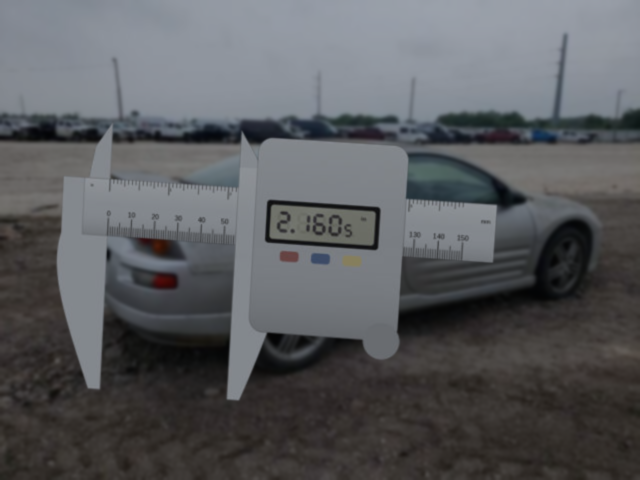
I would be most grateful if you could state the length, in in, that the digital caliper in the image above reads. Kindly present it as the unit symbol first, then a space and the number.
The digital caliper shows in 2.1605
